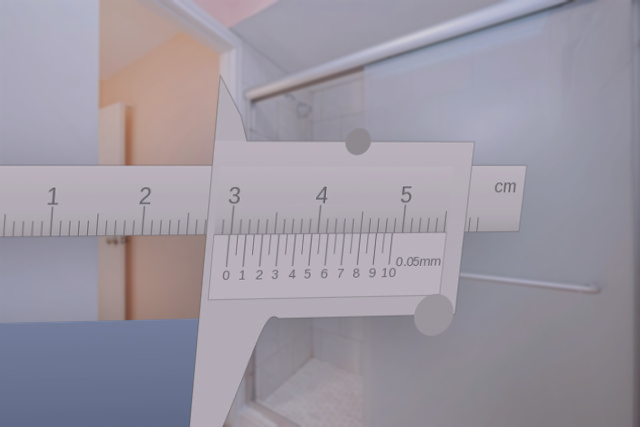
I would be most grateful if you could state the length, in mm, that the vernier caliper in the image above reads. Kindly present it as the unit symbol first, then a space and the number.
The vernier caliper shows mm 29.8
